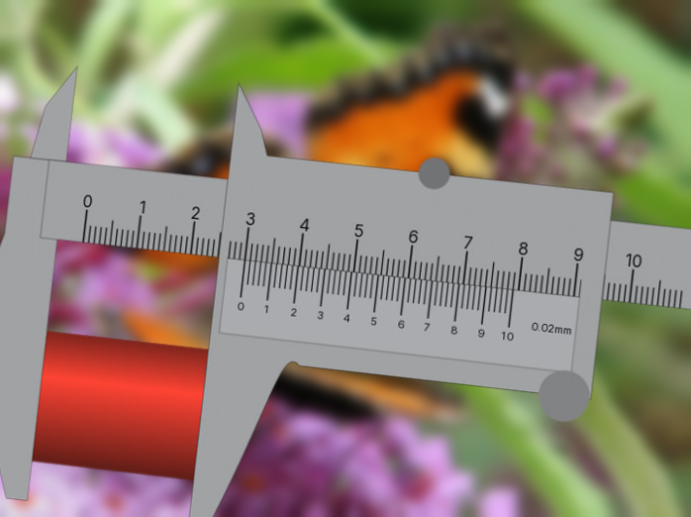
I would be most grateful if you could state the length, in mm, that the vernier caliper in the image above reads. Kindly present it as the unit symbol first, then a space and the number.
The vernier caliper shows mm 30.0
